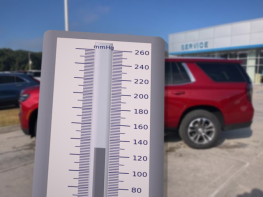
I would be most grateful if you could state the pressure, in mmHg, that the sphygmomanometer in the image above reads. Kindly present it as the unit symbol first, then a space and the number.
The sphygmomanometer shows mmHg 130
